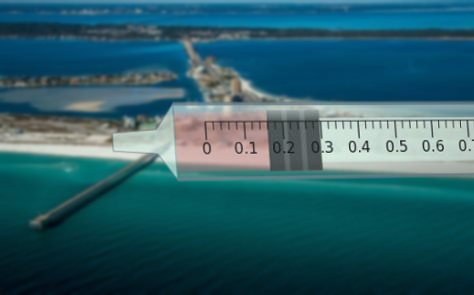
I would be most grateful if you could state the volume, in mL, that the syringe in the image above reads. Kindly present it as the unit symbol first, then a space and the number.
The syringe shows mL 0.16
